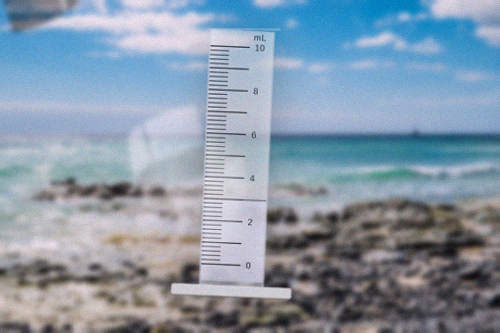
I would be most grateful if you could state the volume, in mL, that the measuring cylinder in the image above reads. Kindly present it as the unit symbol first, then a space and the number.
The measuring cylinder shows mL 3
